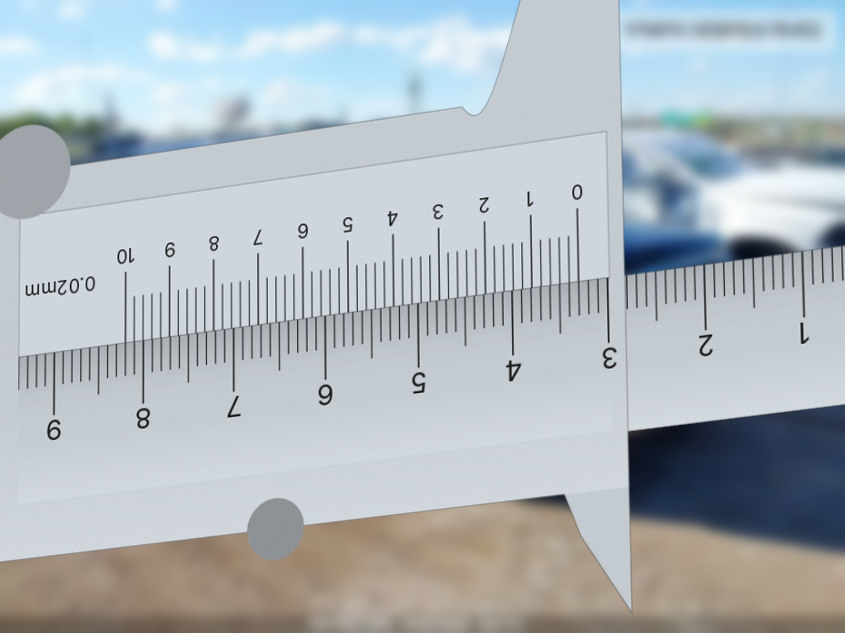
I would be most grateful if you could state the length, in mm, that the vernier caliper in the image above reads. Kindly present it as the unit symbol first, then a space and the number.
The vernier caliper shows mm 33.0
